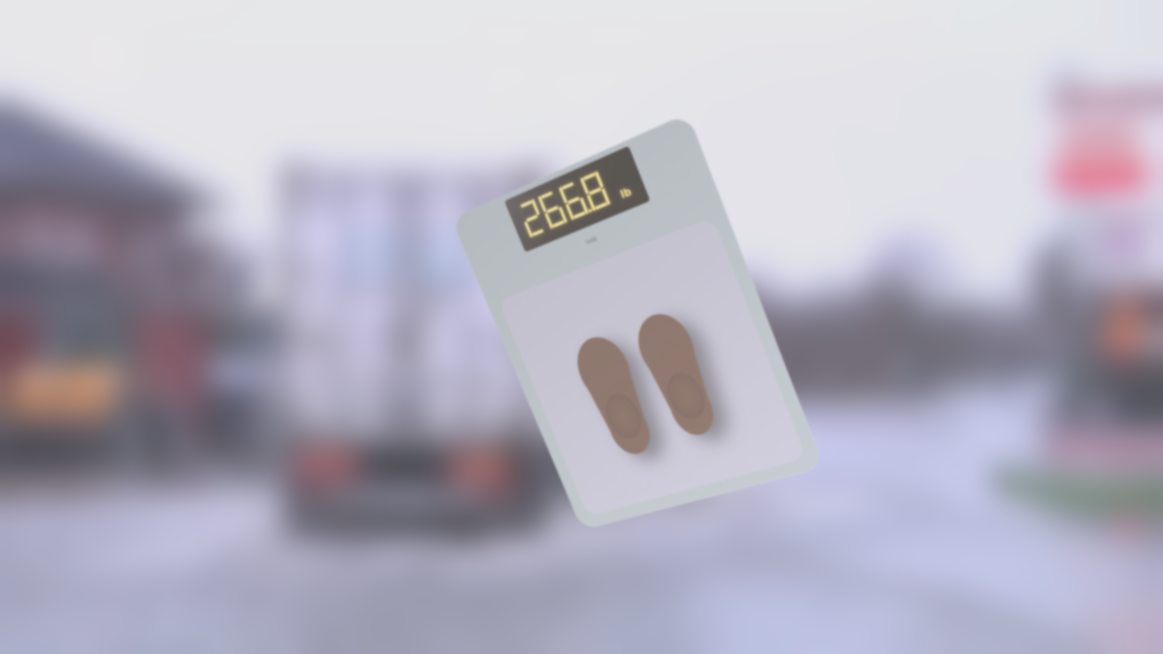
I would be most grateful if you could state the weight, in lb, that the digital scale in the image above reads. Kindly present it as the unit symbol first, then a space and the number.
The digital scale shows lb 266.8
